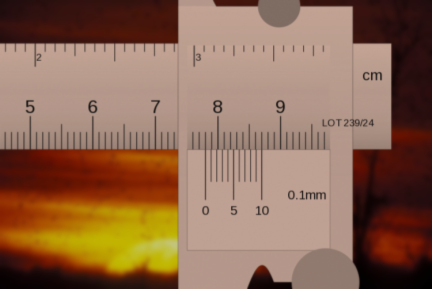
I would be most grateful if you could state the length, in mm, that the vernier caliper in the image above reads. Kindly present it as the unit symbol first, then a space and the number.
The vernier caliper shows mm 78.0
